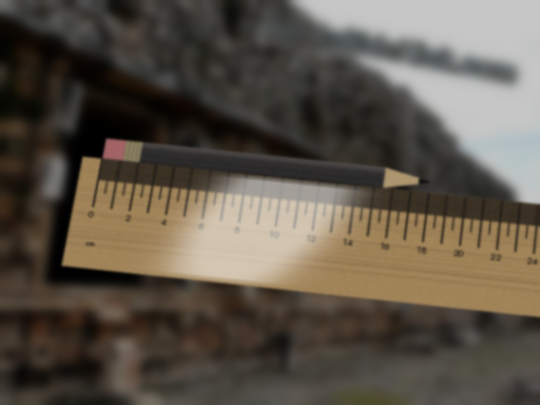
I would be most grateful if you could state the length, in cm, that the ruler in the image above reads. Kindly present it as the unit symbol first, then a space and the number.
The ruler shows cm 18
